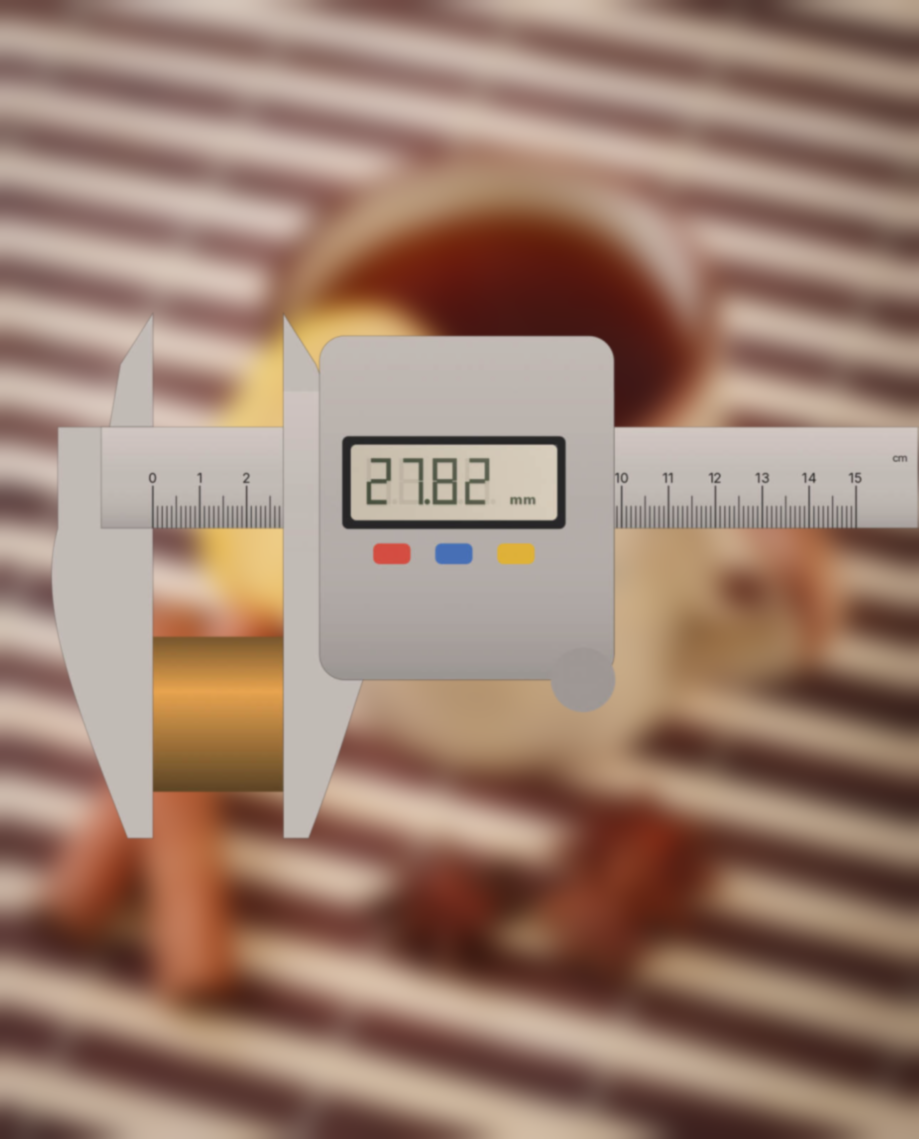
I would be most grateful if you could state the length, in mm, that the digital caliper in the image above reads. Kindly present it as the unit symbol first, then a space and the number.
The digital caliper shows mm 27.82
